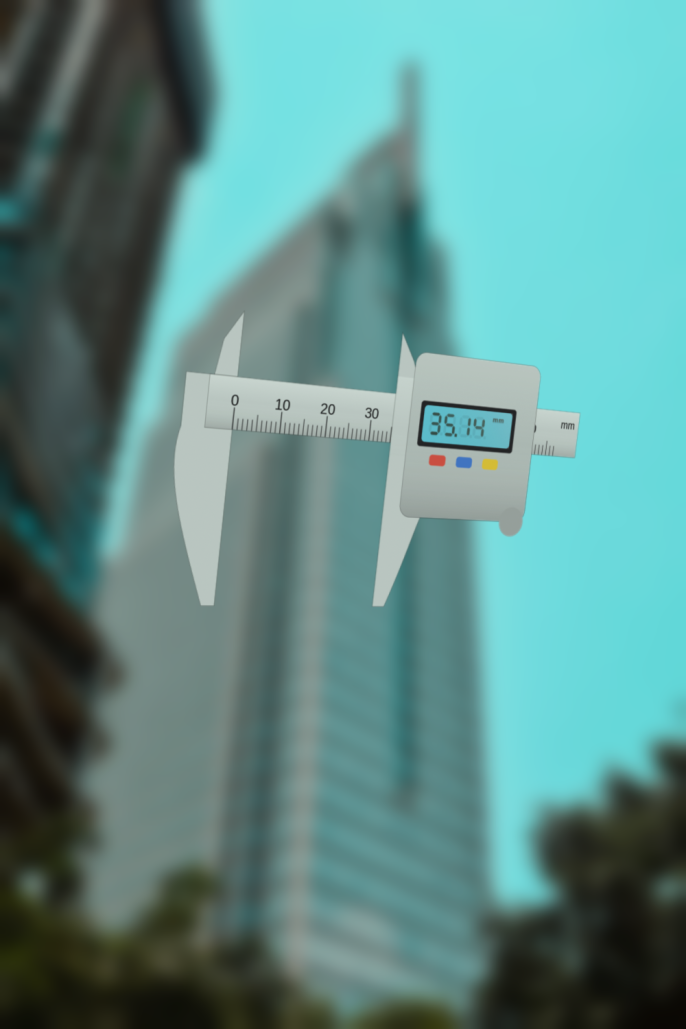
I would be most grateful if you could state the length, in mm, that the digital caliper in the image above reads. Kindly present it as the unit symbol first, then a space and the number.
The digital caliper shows mm 35.14
